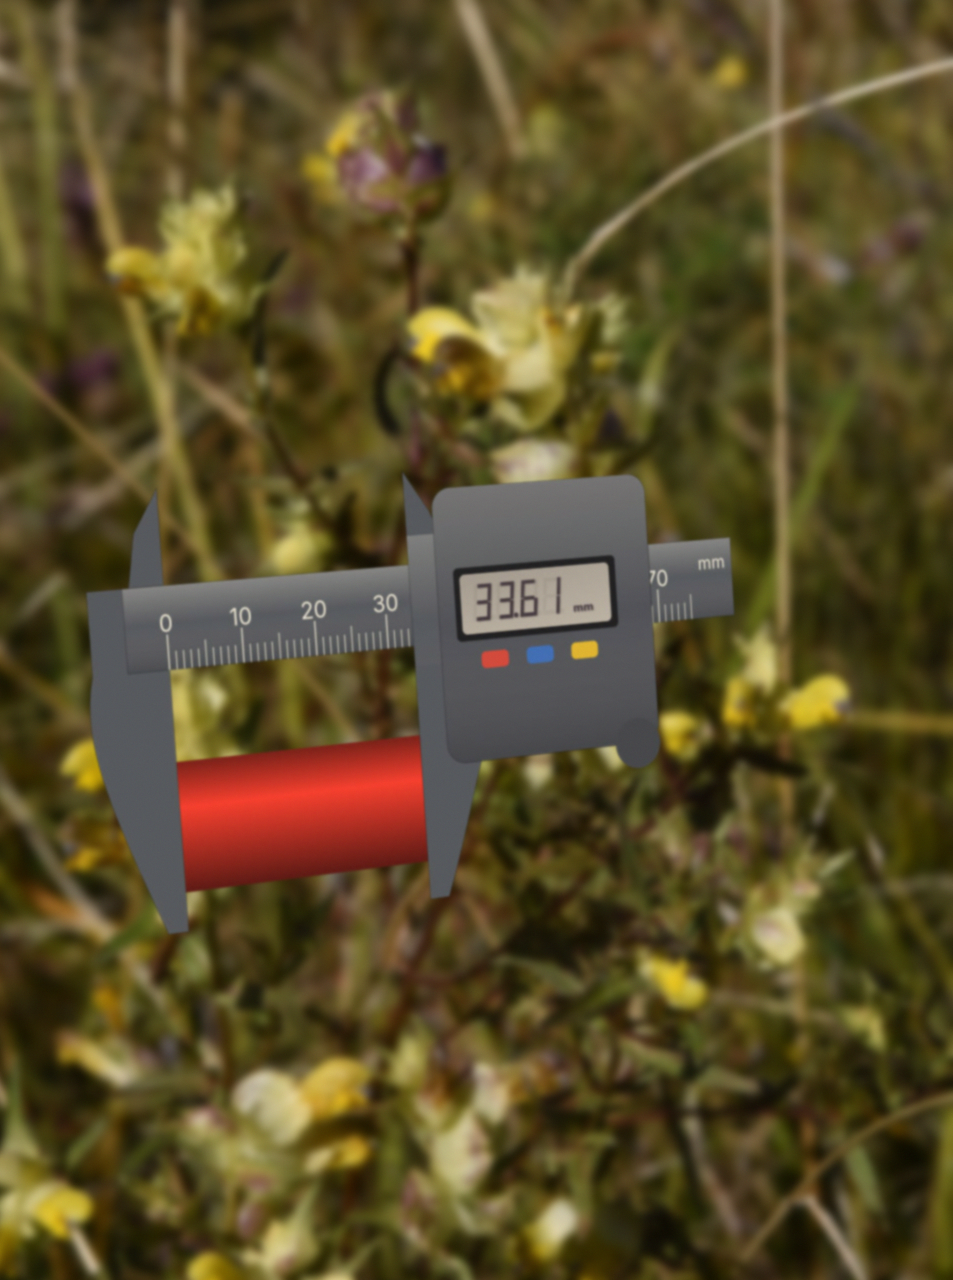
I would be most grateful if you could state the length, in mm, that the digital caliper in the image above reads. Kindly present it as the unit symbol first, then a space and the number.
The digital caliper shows mm 33.61
